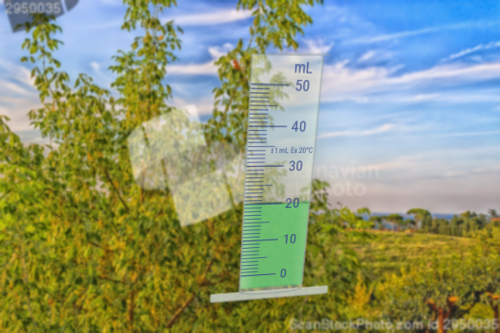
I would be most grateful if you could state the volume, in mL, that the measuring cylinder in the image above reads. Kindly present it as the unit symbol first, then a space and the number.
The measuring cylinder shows mL 20
